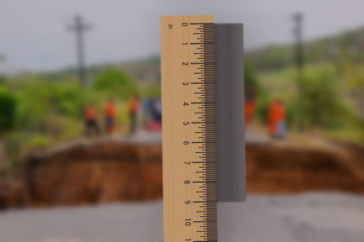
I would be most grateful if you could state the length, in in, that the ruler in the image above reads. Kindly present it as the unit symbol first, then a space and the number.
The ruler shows in 9
